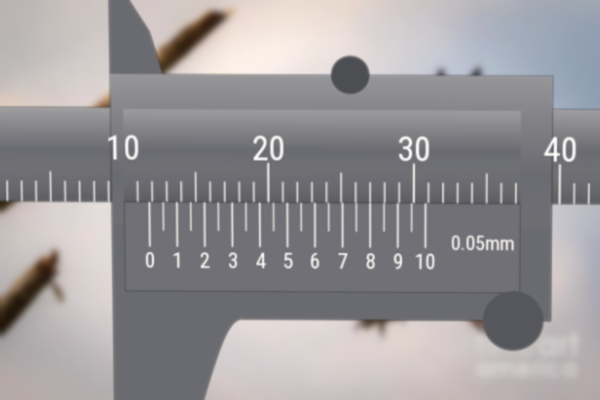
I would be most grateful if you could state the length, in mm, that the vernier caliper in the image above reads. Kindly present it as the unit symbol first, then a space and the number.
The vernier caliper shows mm 11.8
